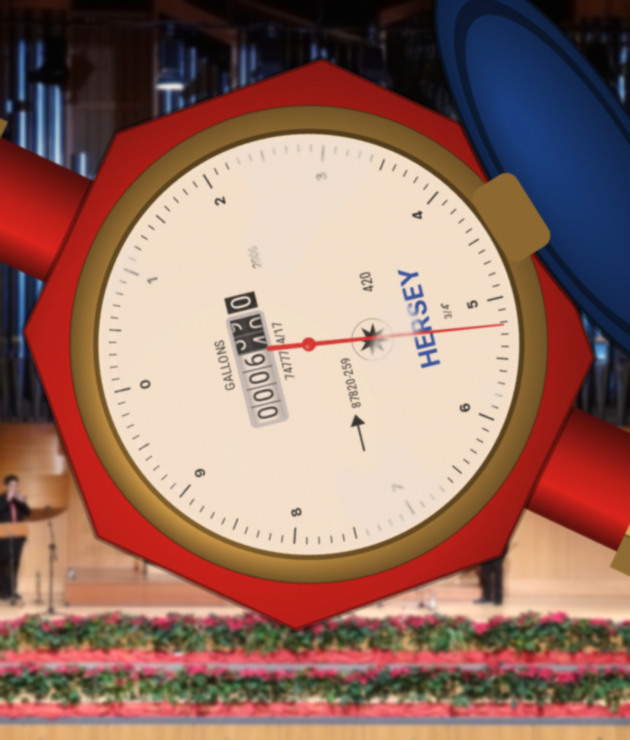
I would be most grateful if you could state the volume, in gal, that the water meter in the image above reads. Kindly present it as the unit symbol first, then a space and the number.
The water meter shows gal 6395.2
